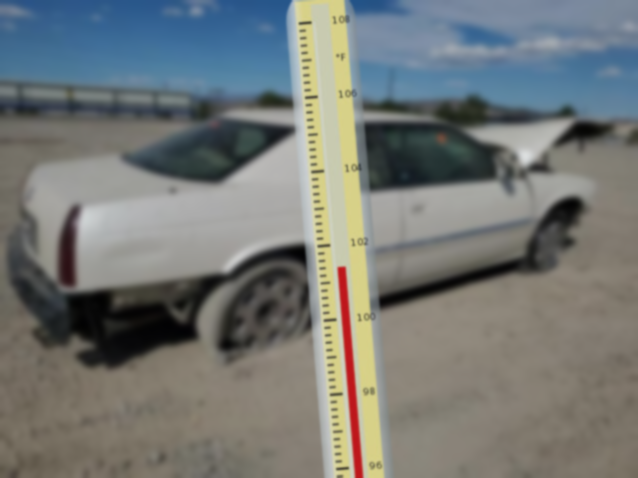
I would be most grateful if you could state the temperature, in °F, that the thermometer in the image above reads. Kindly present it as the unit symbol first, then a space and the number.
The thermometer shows °F 101.4
